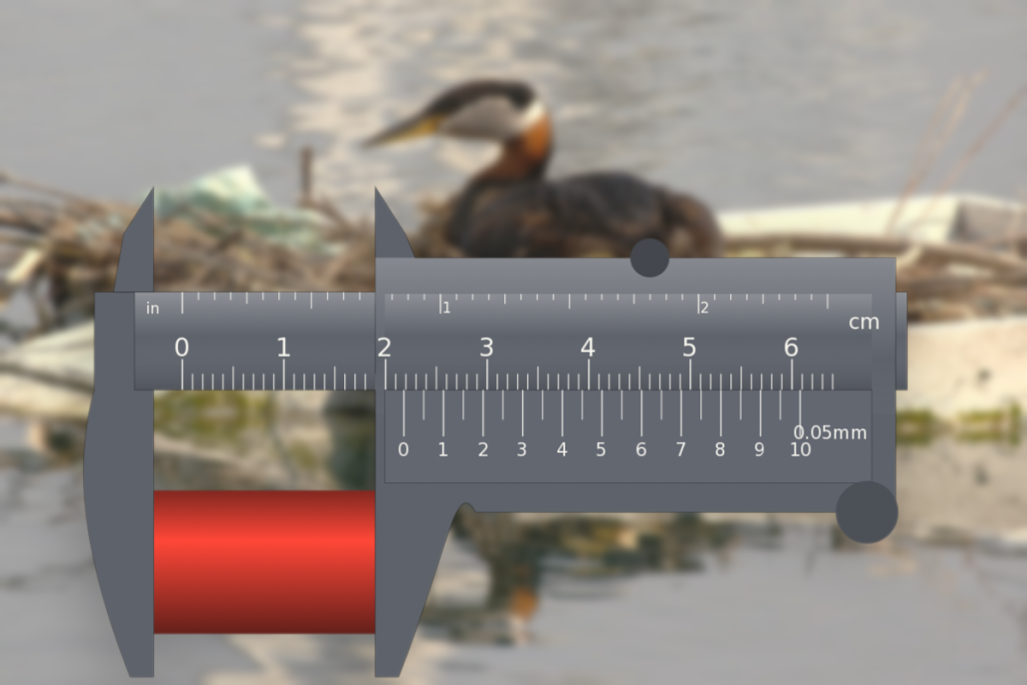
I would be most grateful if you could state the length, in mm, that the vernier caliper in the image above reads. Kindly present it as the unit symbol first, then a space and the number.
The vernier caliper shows mm 21.8
